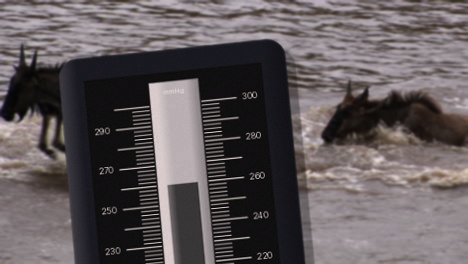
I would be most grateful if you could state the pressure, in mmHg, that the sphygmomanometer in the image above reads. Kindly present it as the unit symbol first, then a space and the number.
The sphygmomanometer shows mmHg 260
